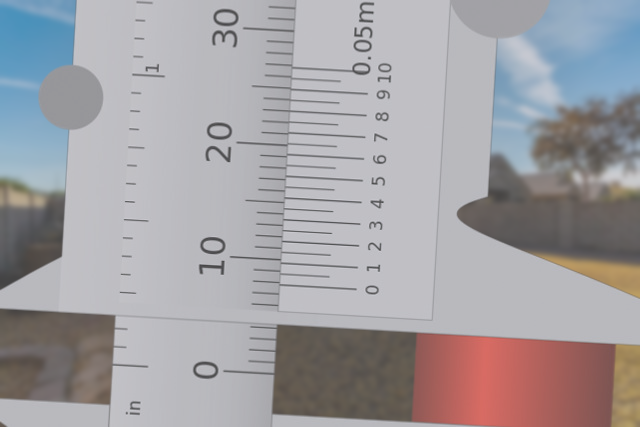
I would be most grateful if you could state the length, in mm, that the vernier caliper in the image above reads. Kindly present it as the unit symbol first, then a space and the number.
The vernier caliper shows mm 7.8
